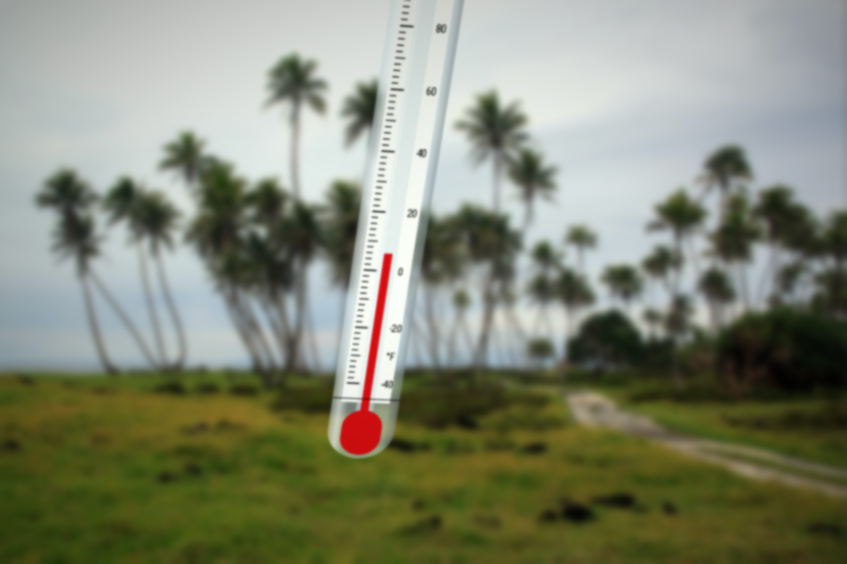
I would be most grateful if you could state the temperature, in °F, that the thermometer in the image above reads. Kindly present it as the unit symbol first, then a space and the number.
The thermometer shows °F 6
